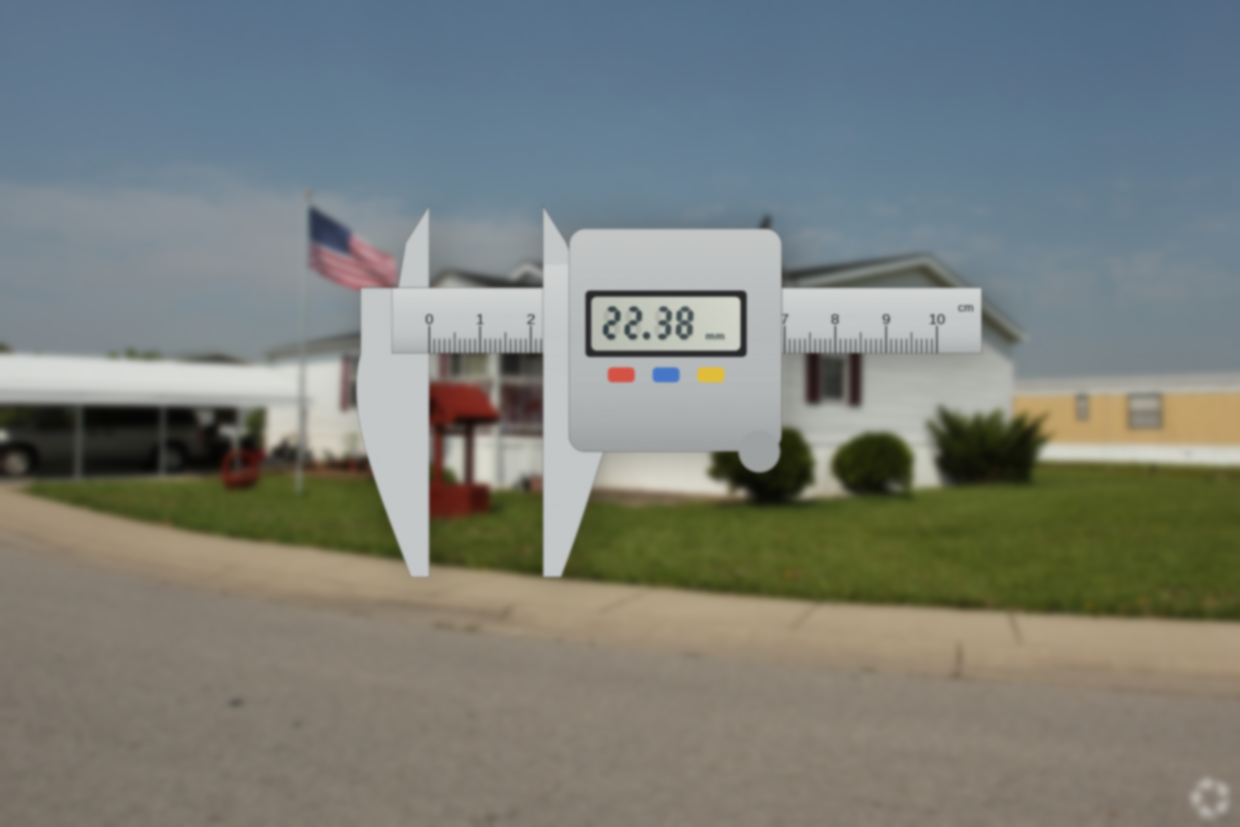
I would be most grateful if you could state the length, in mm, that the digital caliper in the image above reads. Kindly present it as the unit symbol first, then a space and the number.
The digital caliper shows mm 22.38
